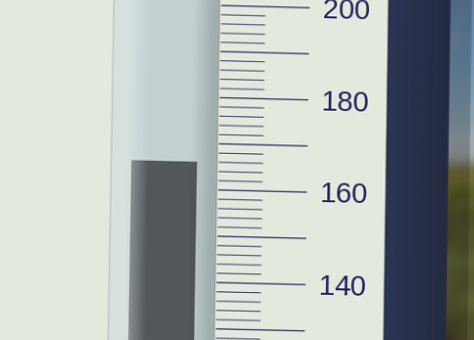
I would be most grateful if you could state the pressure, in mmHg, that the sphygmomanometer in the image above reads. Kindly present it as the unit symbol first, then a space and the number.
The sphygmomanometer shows mmHg 166
